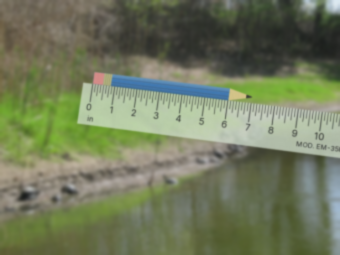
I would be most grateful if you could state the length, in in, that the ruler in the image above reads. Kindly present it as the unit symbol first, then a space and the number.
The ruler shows in 7
